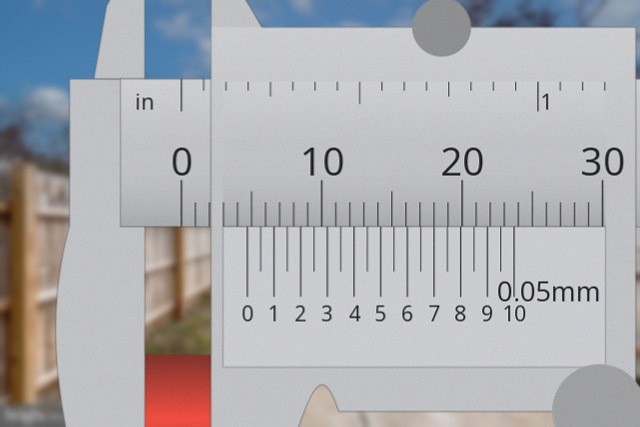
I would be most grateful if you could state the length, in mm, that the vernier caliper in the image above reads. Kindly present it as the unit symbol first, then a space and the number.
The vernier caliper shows mm 4.7
